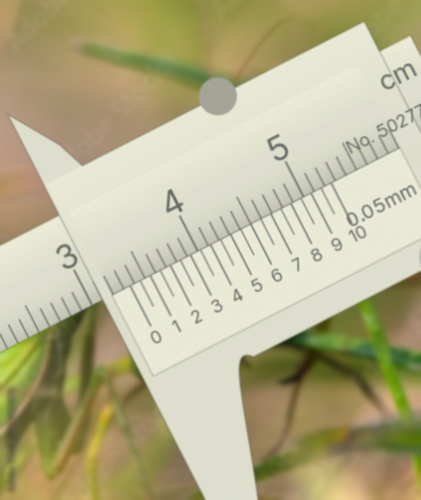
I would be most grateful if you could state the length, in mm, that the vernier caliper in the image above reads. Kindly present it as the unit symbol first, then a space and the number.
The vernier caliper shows mm 33.6
